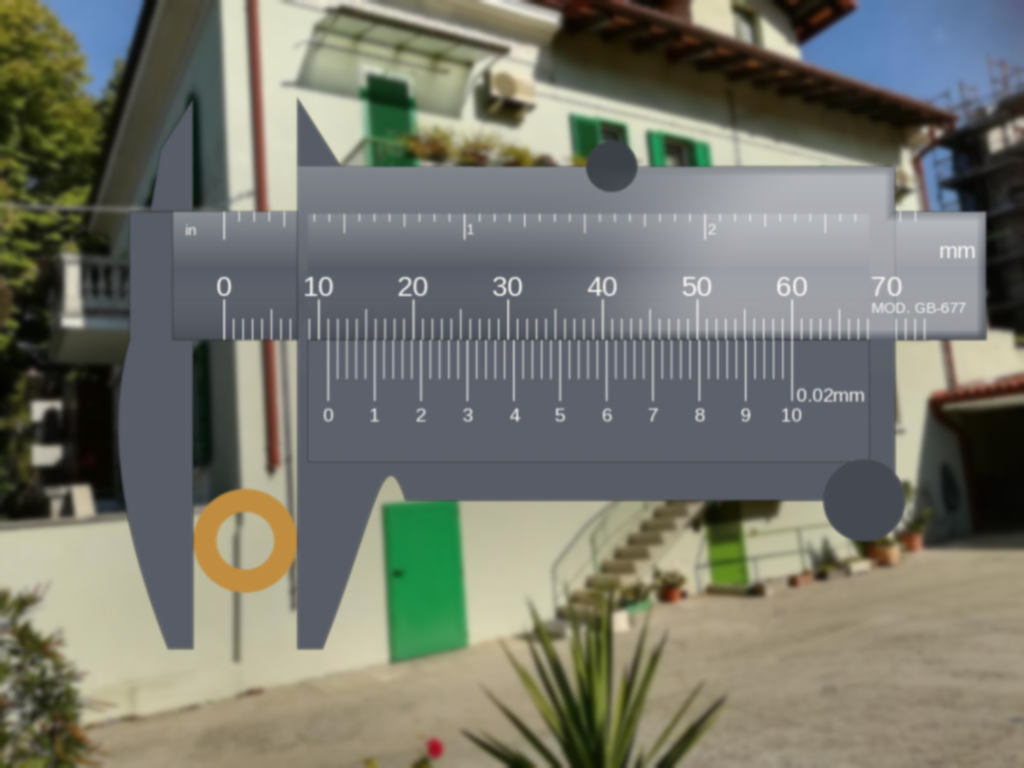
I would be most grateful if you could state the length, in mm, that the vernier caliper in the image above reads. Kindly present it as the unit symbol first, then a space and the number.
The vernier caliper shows mm 11.0
